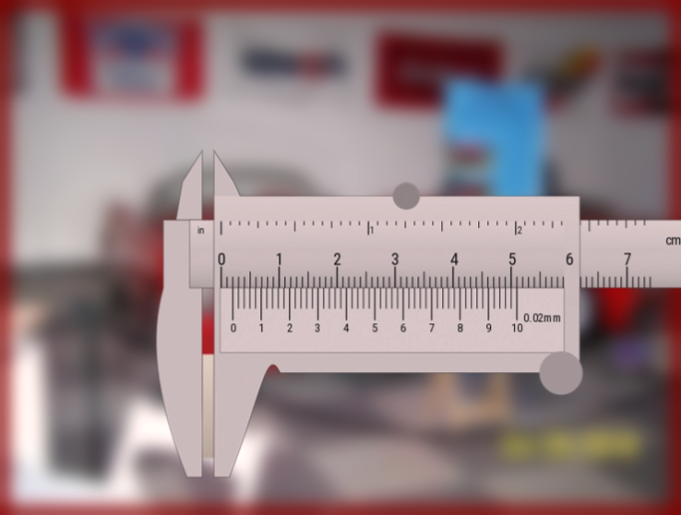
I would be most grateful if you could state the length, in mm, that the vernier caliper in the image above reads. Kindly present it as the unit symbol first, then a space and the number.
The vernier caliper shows mm 2.0
